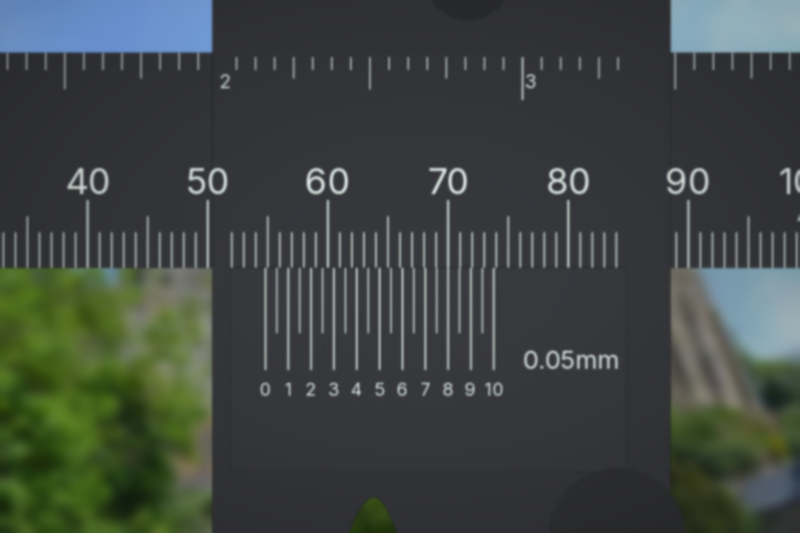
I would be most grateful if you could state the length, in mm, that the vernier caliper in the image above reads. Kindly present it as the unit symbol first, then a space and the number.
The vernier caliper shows mm 54.8
